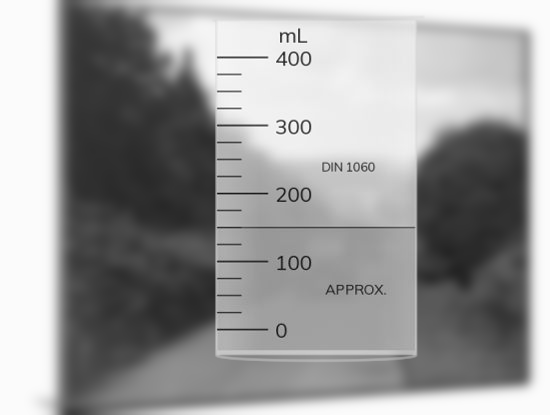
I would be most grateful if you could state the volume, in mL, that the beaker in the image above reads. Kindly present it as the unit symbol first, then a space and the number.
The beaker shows mL 150
